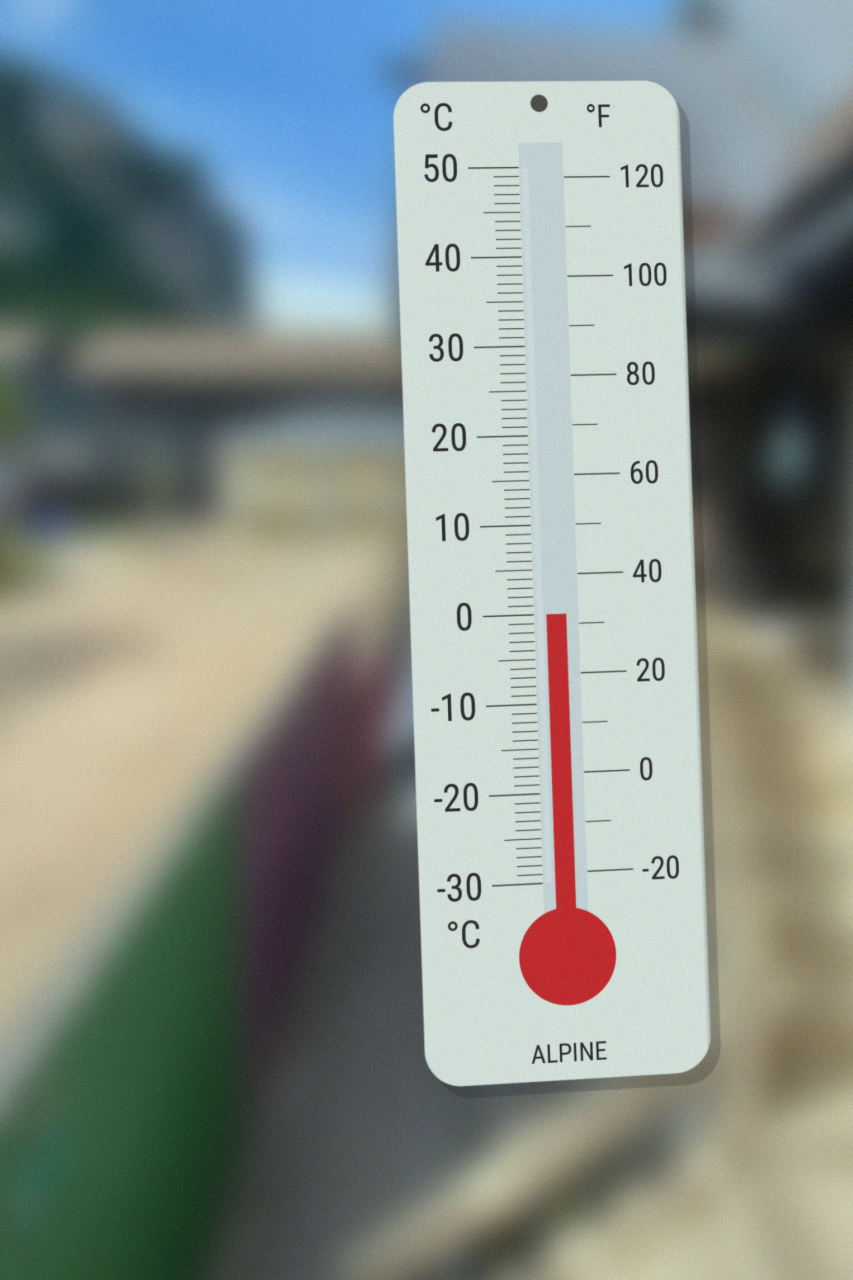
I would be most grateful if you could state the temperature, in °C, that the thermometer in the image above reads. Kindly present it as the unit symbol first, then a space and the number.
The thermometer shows °C 0
